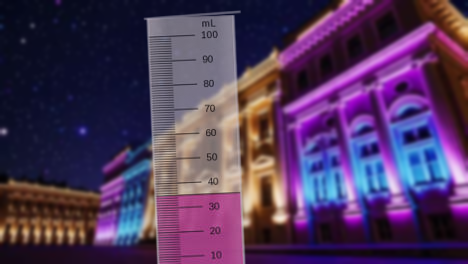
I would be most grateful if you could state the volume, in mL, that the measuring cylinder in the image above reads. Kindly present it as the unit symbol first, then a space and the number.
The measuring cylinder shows mL 35
